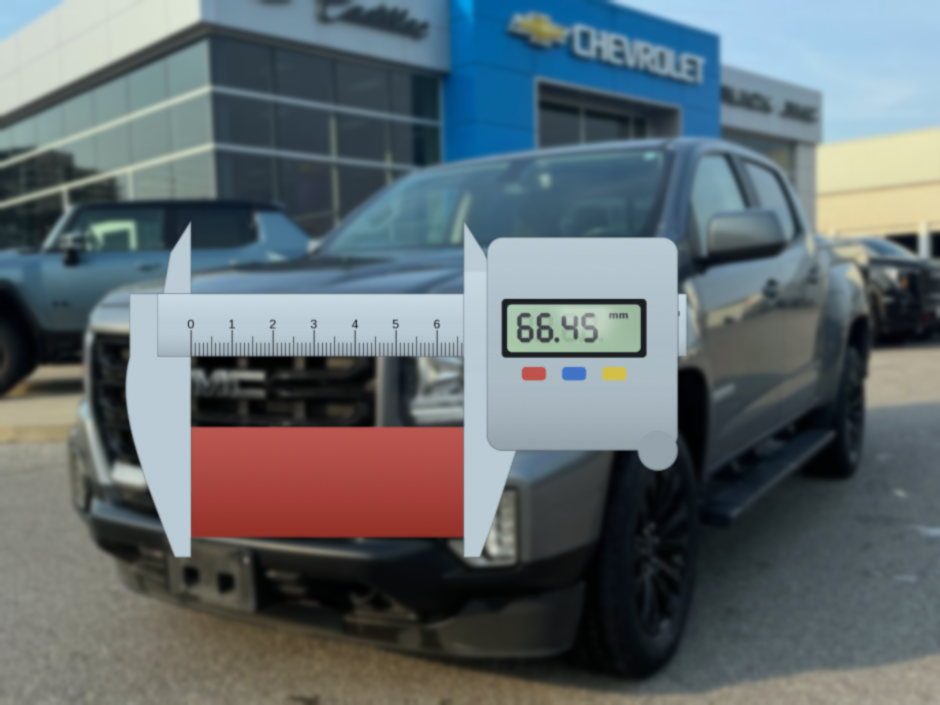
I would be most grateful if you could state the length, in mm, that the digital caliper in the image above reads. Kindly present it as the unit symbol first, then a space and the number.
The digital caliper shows mm 66.45
